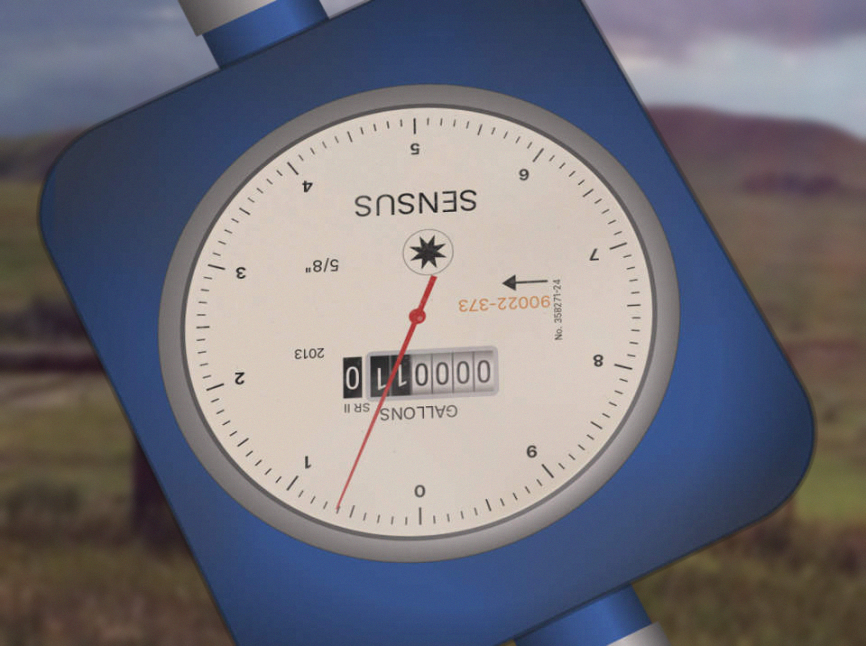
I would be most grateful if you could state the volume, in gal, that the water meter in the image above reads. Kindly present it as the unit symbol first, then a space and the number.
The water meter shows gal 110.6
